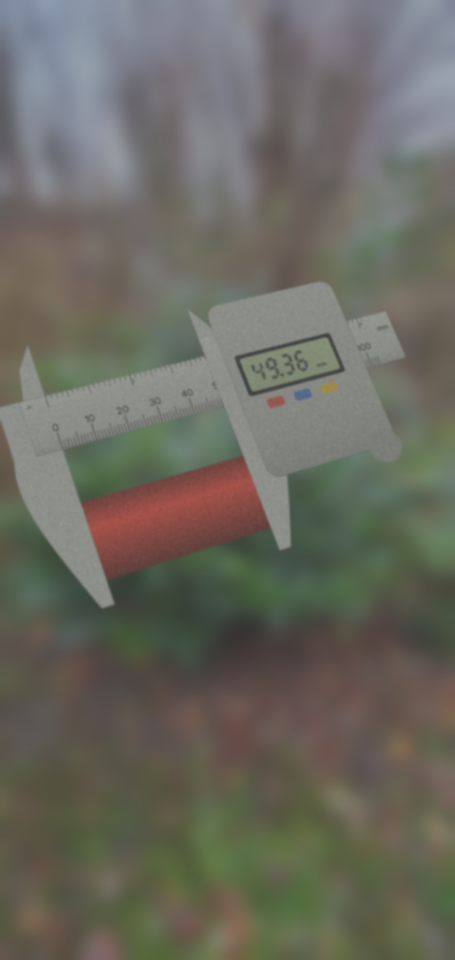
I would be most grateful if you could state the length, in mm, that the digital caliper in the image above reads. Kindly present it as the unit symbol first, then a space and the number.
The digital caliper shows mm 49.36
